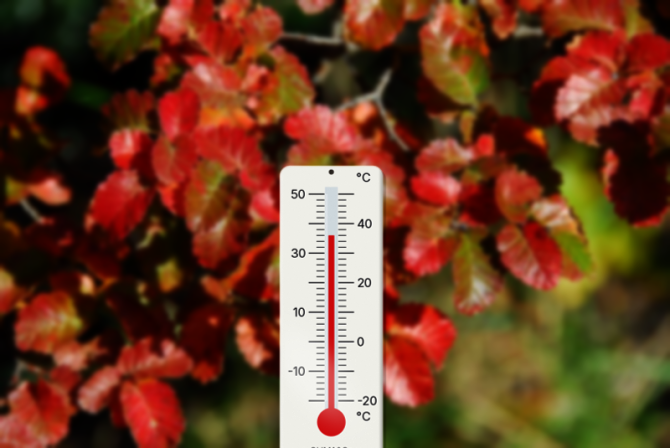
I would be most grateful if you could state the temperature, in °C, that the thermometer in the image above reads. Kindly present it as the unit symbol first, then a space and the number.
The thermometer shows °C 36
